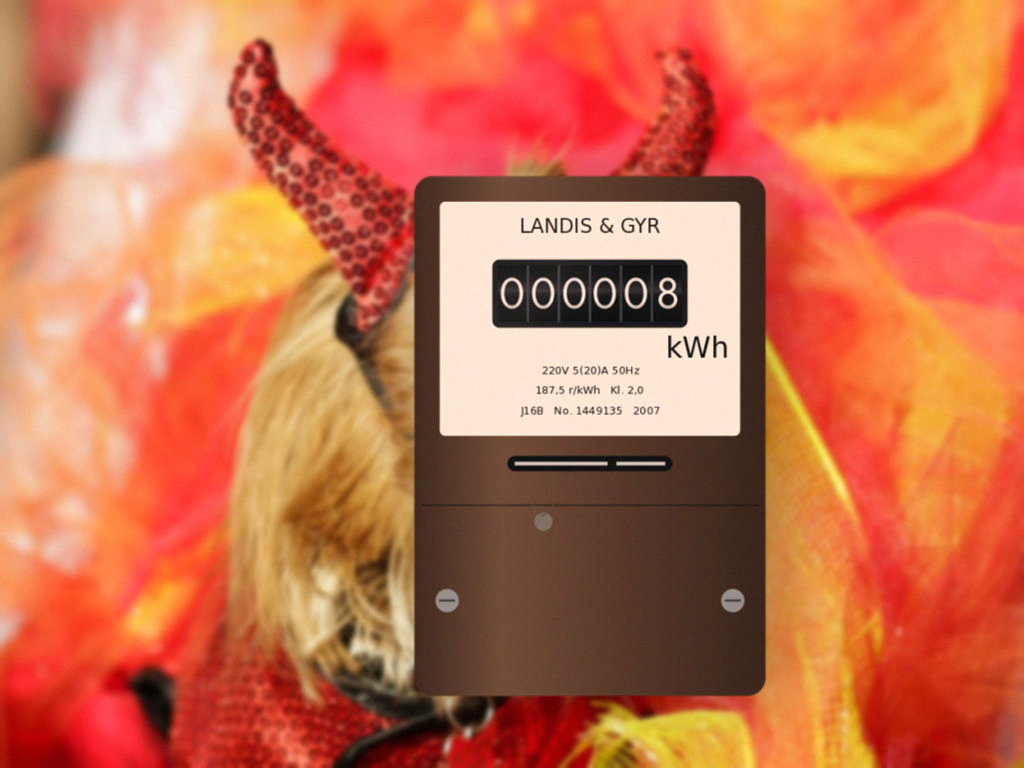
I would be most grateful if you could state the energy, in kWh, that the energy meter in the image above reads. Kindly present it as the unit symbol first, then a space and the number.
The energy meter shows kWh 8
